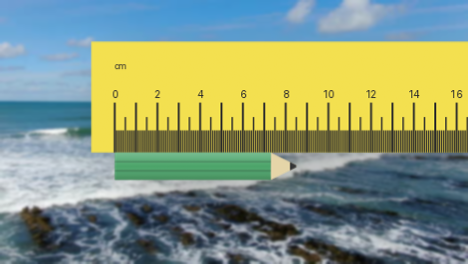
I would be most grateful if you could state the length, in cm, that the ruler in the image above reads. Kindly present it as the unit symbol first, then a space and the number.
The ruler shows cm 8.5
